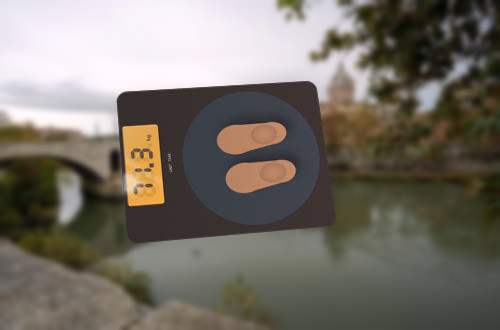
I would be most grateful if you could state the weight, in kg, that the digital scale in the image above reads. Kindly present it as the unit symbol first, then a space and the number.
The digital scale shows kg 71.3
